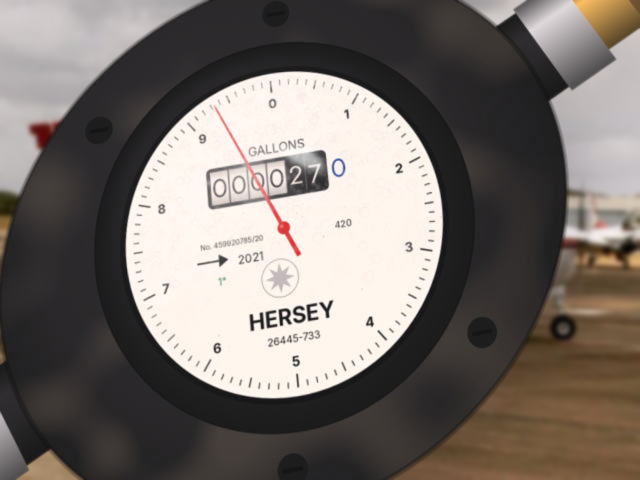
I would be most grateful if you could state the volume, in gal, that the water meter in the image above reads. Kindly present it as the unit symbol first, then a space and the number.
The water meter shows gal 269.3
